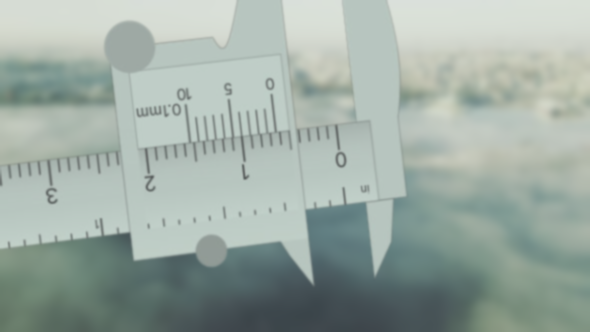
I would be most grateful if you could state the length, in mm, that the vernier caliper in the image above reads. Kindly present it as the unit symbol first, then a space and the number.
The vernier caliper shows mm 6.4
